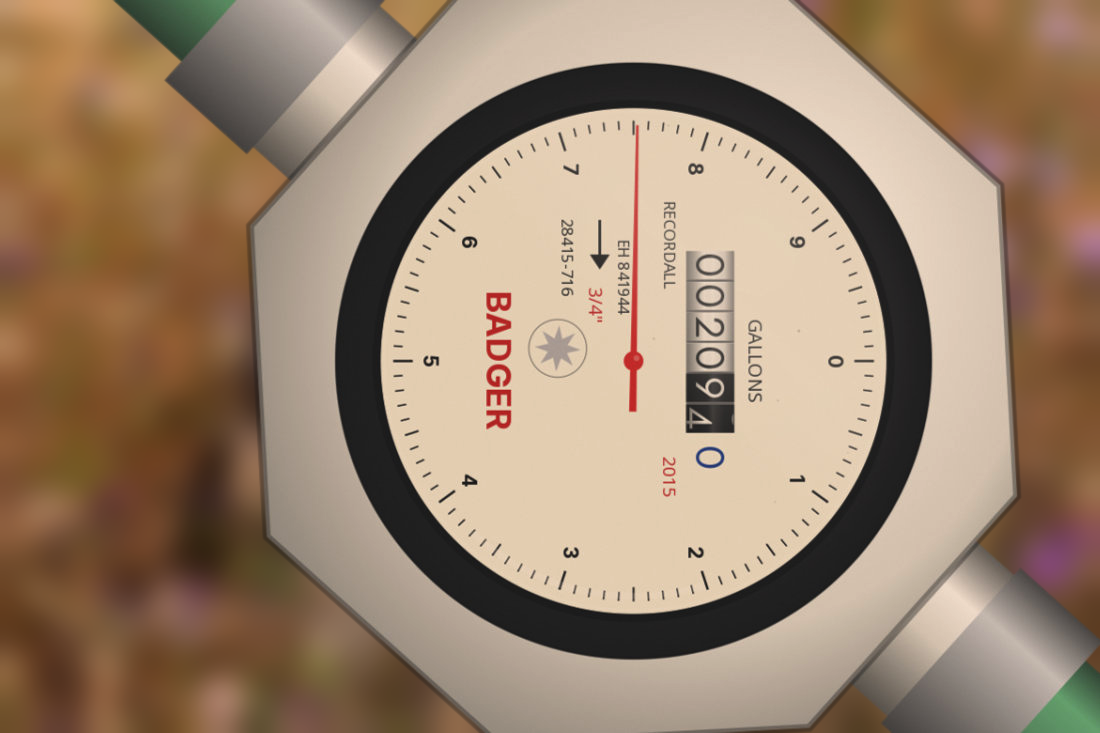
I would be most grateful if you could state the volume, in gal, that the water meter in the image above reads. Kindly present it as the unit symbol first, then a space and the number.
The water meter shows gal 20937.5
